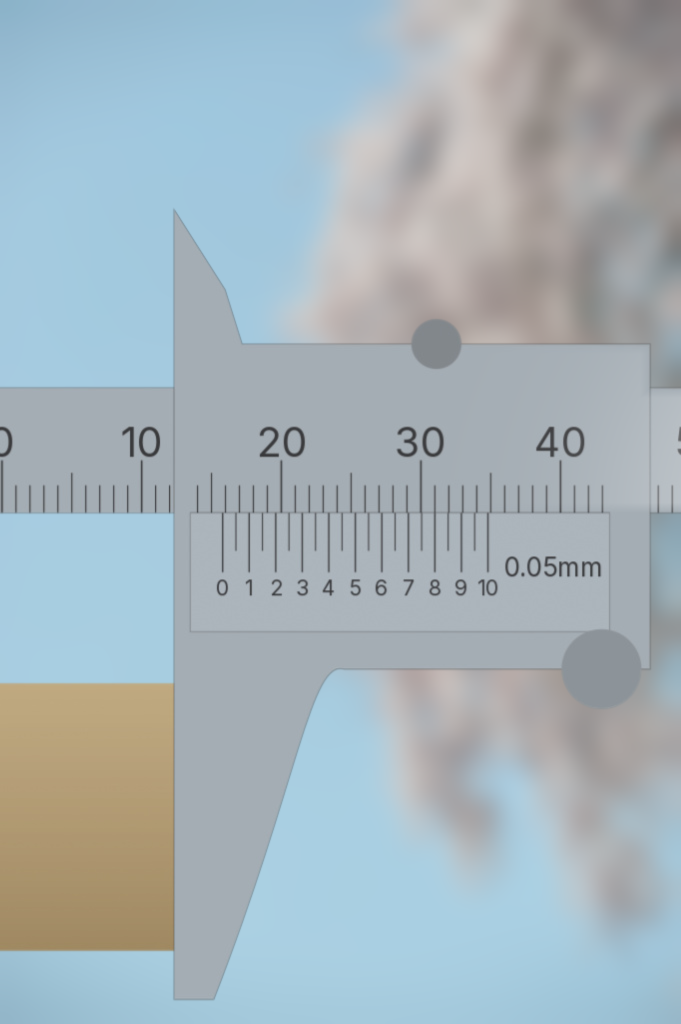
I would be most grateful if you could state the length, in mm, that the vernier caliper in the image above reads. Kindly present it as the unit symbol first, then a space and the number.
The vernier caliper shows mm 15.8
